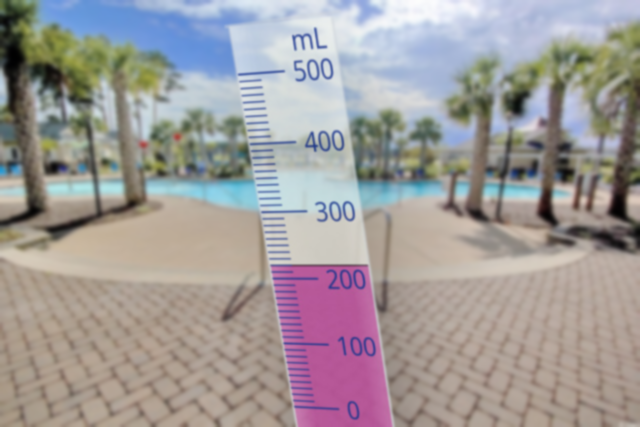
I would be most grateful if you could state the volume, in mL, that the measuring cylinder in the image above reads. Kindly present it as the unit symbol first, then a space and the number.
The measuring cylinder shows mL 220
